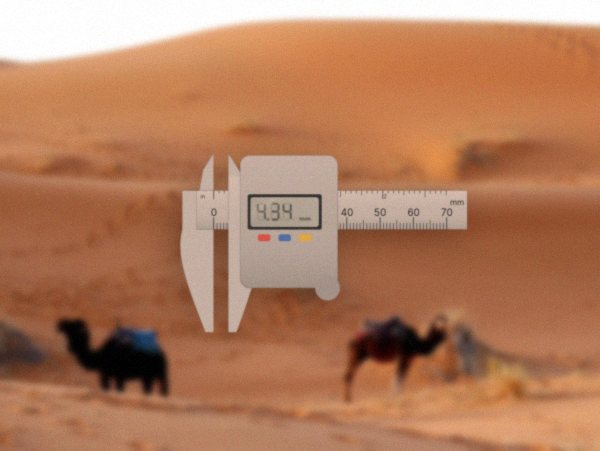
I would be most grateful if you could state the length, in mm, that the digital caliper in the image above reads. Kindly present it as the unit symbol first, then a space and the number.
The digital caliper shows mm 4.34
